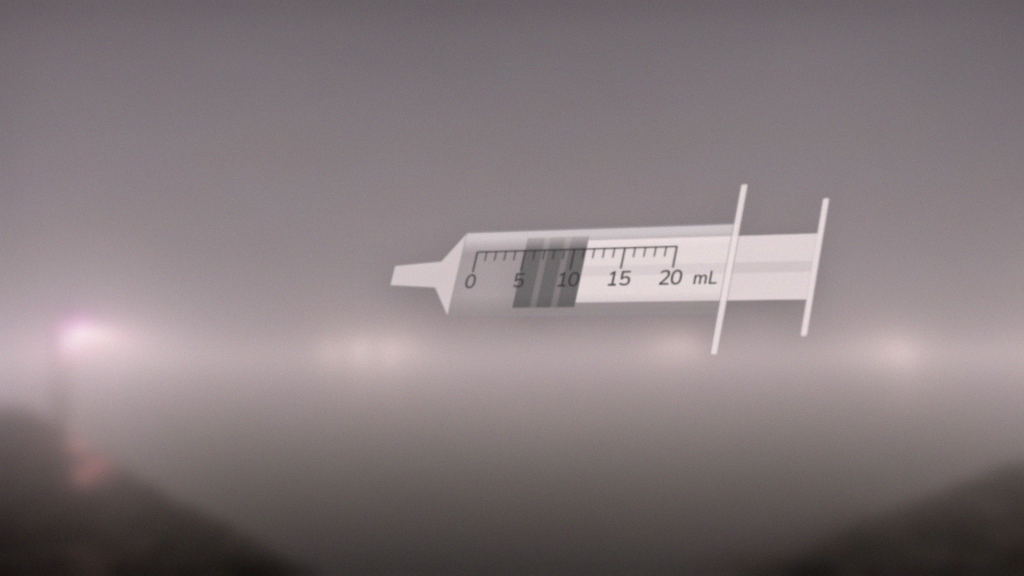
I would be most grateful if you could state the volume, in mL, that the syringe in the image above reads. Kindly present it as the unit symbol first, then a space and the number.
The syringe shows mL 5
